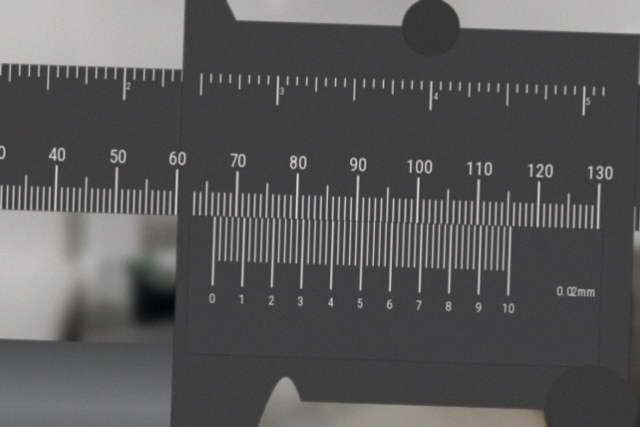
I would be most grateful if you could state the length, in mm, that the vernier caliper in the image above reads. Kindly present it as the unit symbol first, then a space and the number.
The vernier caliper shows mm 66.5
